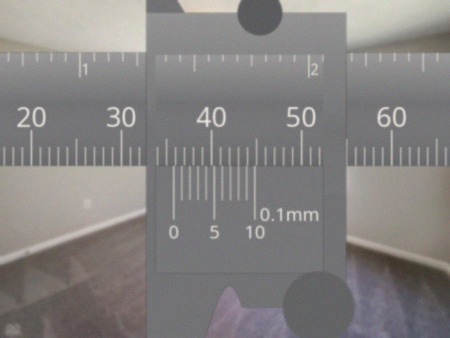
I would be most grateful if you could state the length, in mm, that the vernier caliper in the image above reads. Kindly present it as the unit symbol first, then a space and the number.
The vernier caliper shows mm 35.8
